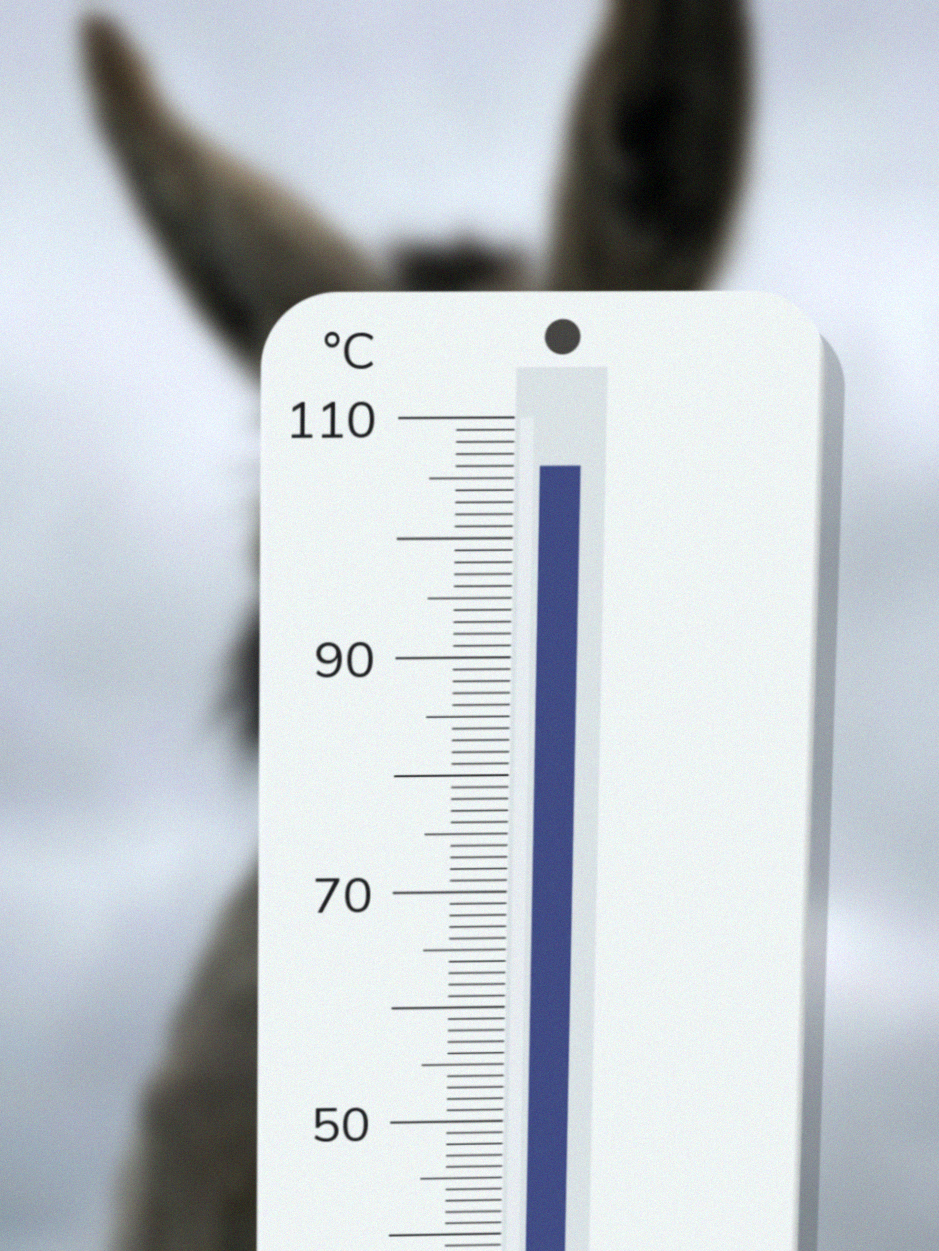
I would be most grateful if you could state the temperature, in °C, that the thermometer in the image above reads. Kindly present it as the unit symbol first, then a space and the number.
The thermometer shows °C 106
